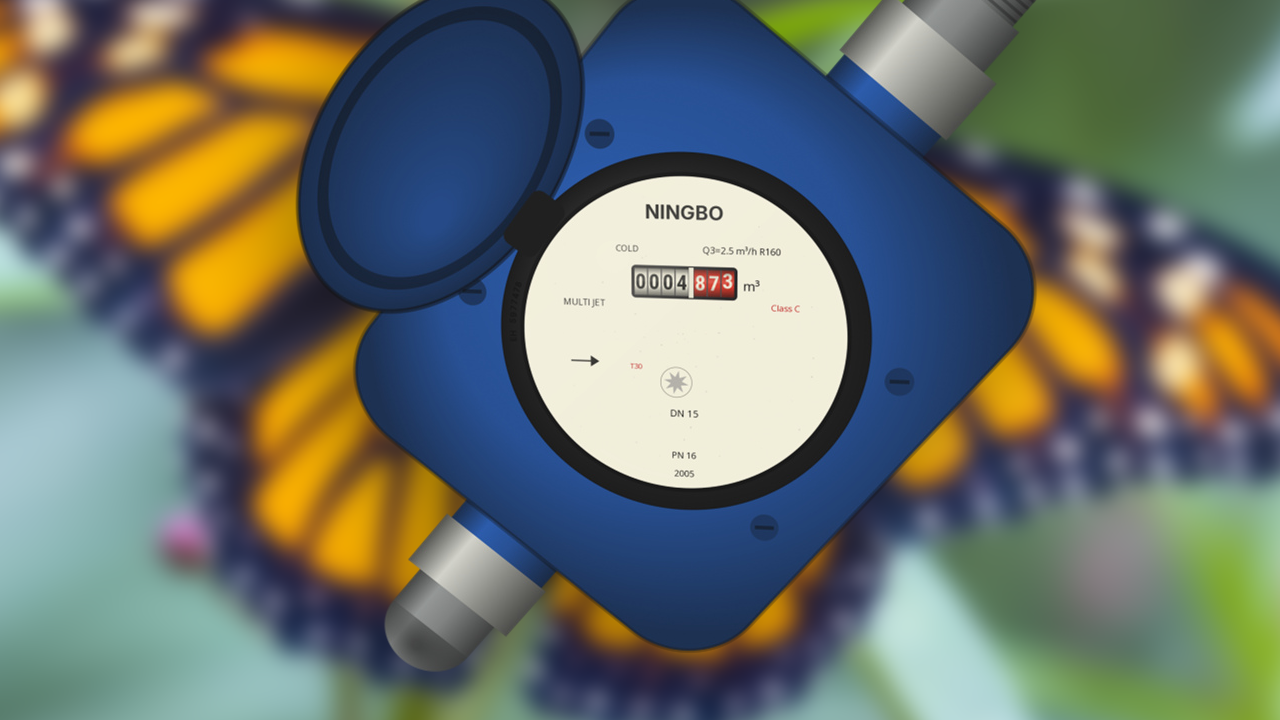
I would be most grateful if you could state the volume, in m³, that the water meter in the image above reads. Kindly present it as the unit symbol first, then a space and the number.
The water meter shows m³ 4.873
